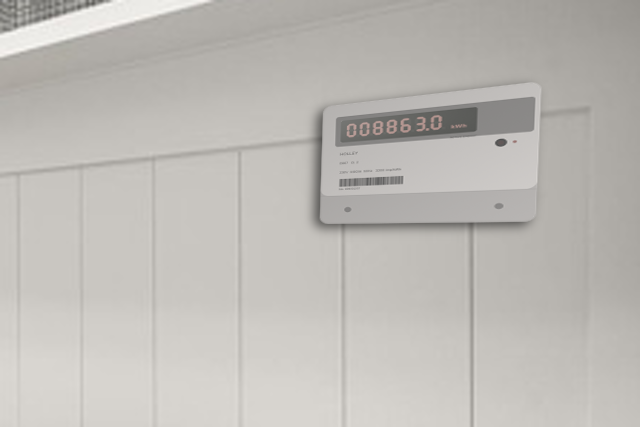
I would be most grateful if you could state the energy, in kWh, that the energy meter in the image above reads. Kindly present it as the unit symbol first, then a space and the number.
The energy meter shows kWh 8863.0
